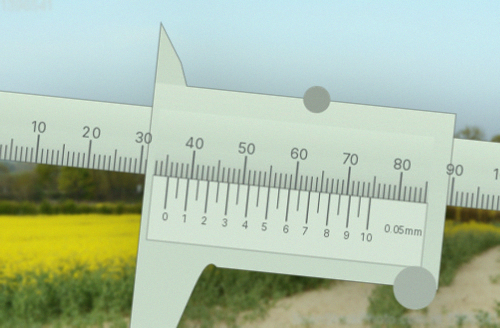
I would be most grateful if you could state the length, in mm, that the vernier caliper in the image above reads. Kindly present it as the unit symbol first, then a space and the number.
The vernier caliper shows mm 35.5
